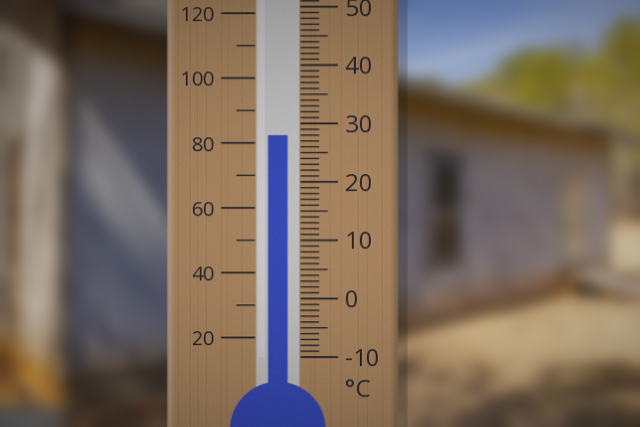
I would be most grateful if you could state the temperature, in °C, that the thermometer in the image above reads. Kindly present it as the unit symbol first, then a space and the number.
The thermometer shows °C 28
